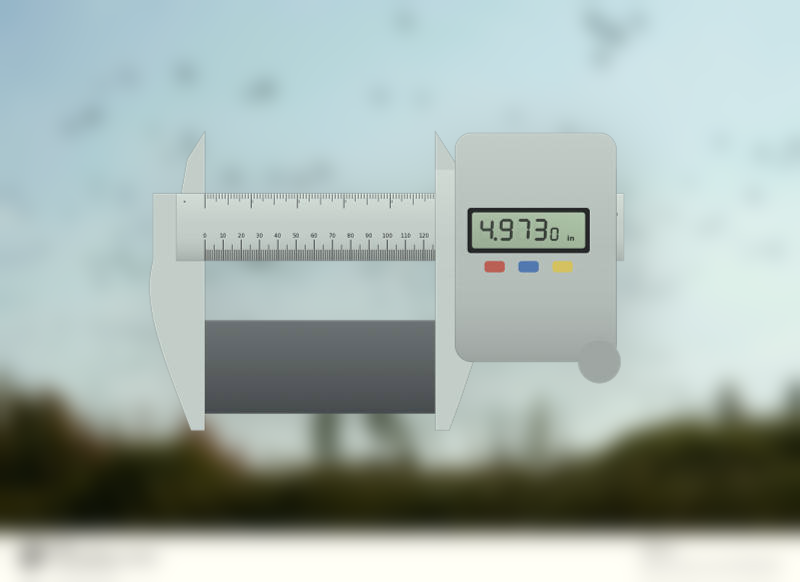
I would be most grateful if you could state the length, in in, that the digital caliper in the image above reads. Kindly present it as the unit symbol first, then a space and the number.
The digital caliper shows in 4.9730
